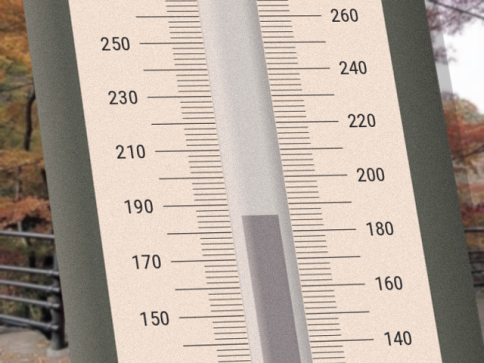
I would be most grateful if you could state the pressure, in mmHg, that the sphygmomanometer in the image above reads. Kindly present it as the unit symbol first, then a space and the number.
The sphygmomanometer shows mmHg 186
